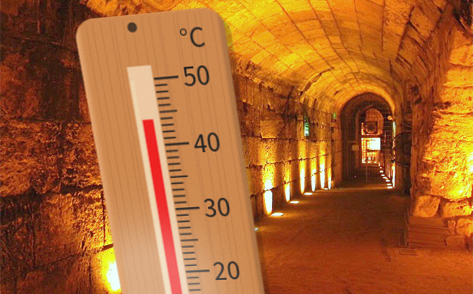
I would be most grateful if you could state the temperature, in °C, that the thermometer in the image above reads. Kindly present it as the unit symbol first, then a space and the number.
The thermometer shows °C 44
